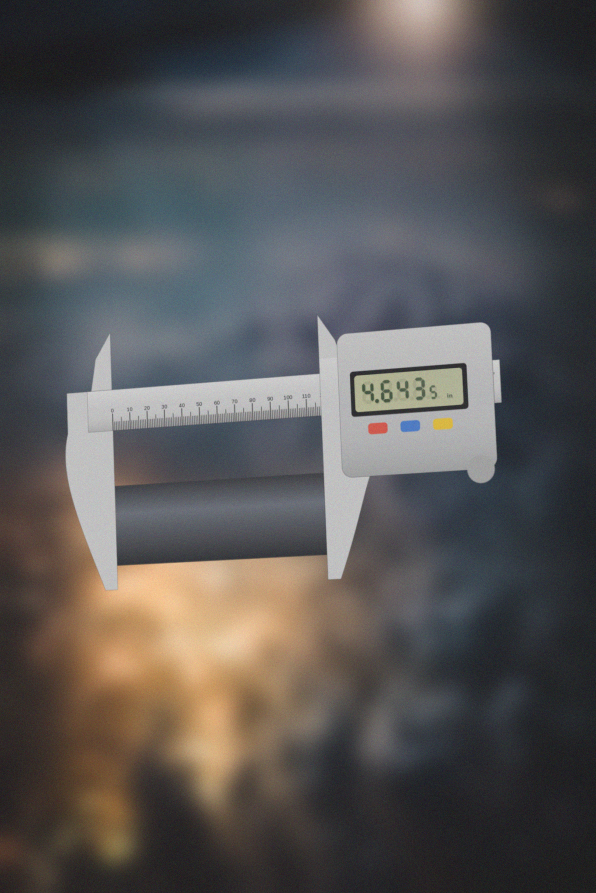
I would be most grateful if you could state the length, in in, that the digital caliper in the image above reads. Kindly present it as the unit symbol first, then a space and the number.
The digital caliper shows in 4.6435
